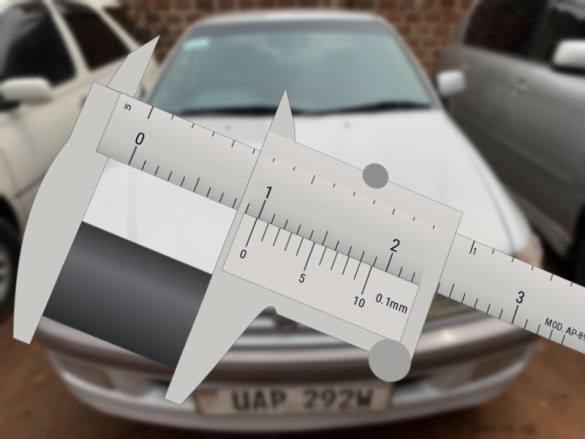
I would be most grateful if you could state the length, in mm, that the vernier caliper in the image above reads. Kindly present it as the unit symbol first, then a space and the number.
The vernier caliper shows mm 9.9
